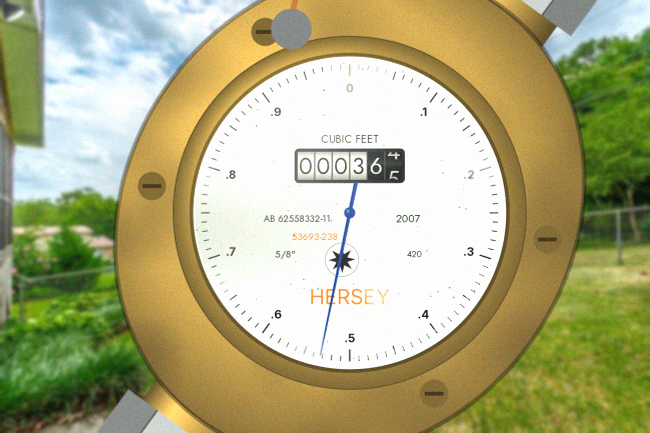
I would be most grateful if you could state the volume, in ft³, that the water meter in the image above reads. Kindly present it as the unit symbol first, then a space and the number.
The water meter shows ft³ 364.53
